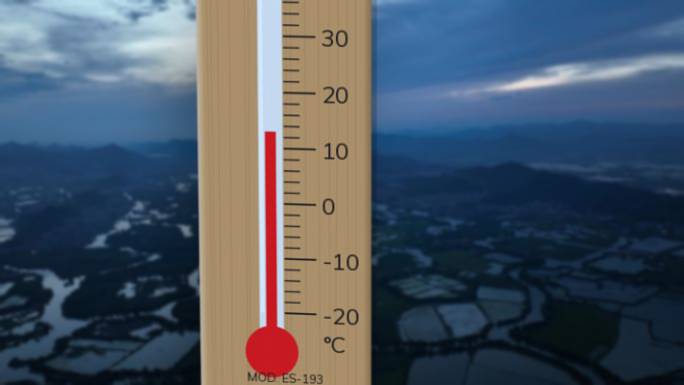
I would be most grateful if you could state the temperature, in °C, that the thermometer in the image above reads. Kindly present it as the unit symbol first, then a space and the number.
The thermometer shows °C 13
